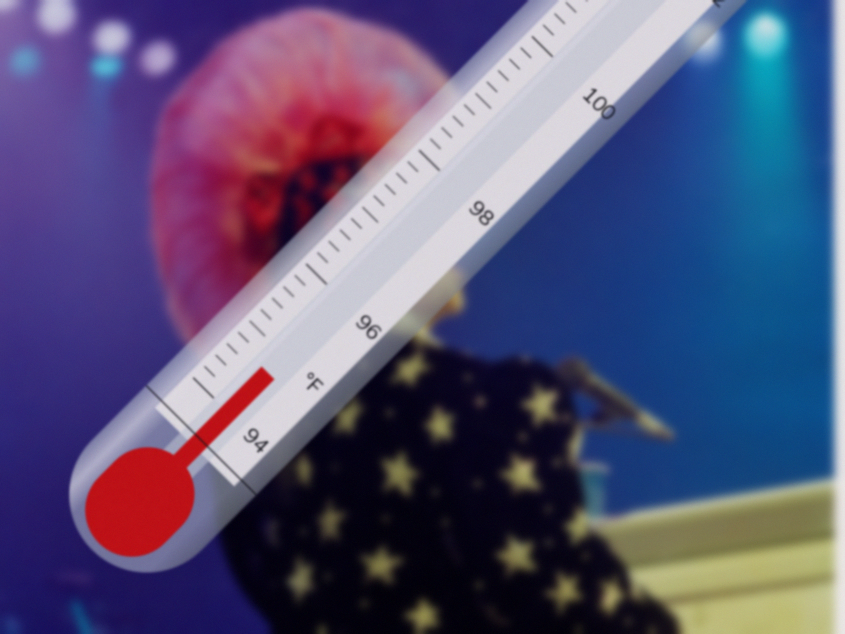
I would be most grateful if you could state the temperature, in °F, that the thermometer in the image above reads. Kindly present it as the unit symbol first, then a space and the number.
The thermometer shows °F 94.7
